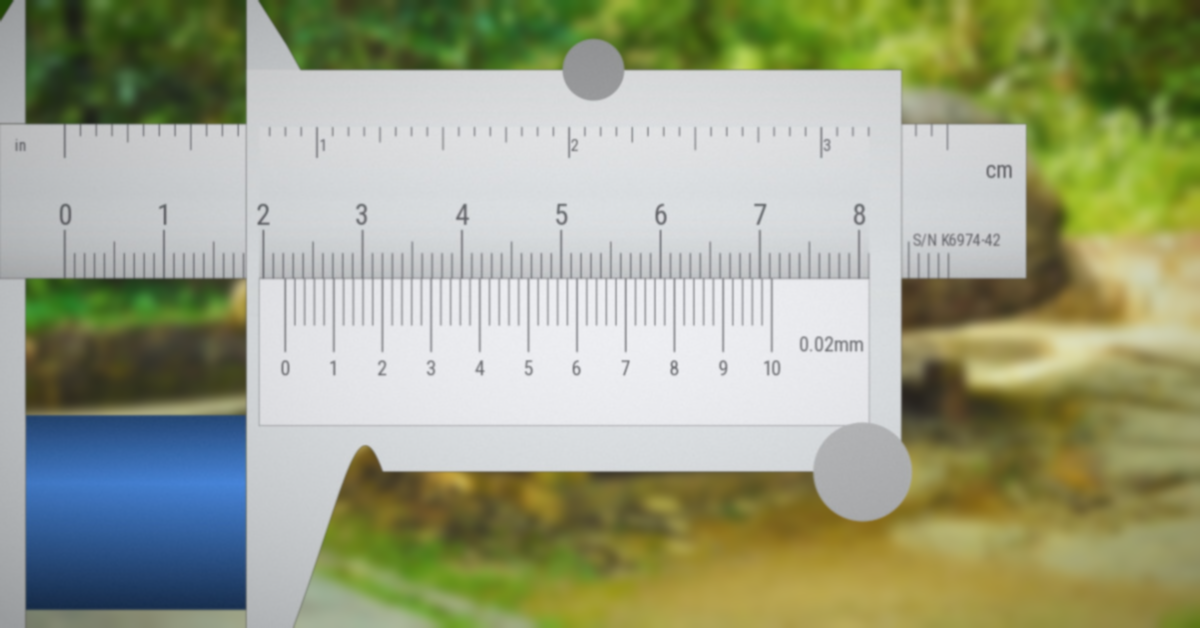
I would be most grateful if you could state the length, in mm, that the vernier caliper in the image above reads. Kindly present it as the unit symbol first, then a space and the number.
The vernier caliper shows mm 22.2
